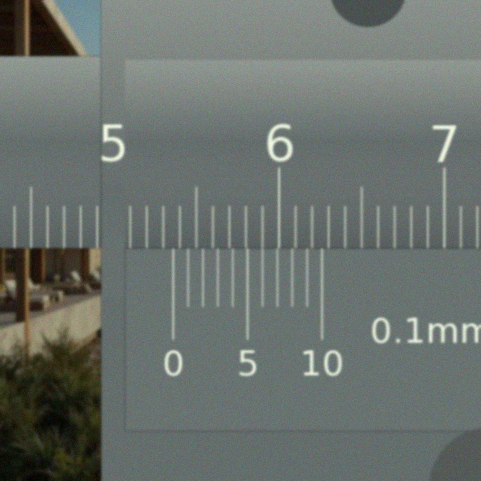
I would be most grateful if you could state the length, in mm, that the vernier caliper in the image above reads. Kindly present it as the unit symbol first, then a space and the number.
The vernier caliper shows mm 53.6
